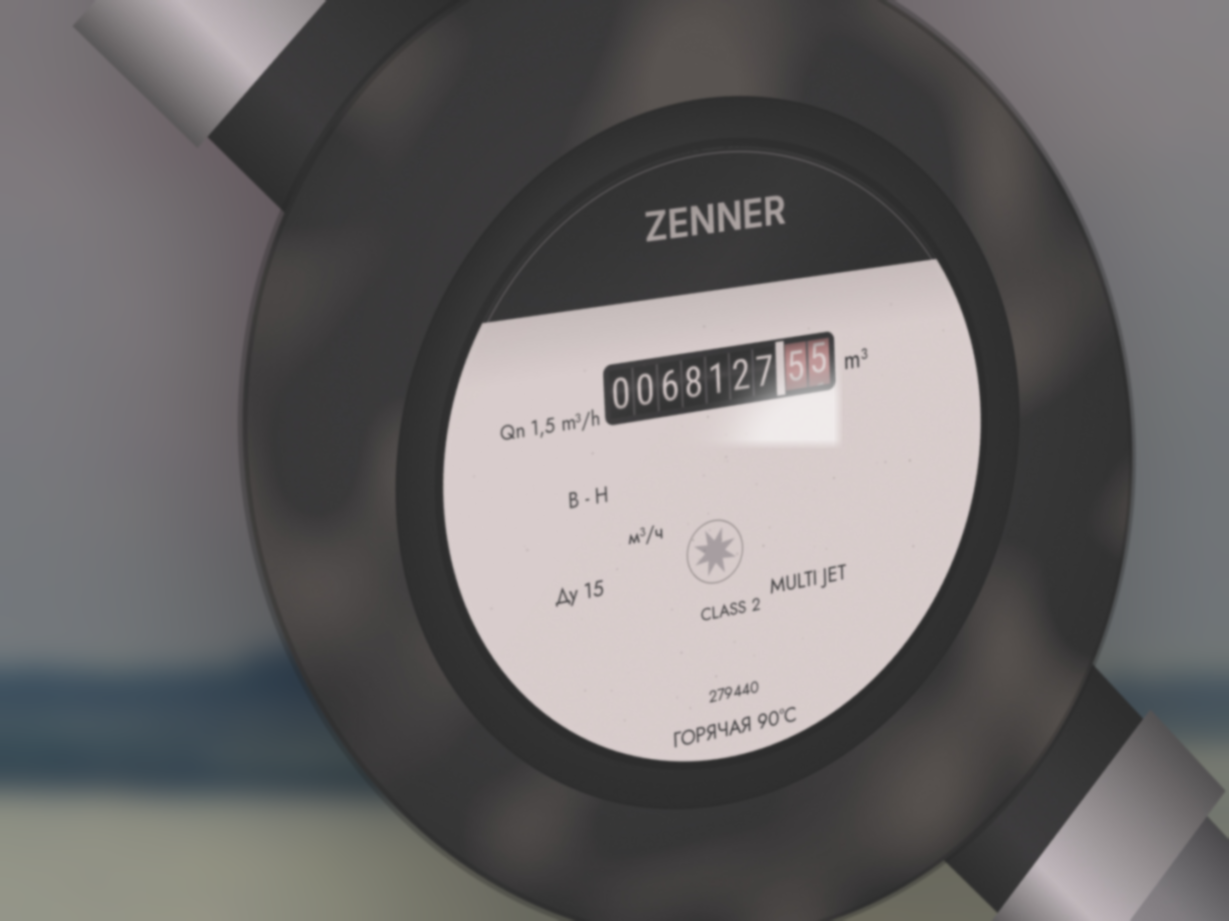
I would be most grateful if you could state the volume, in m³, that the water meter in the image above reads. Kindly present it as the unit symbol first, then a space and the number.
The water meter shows m³ 68127.55
